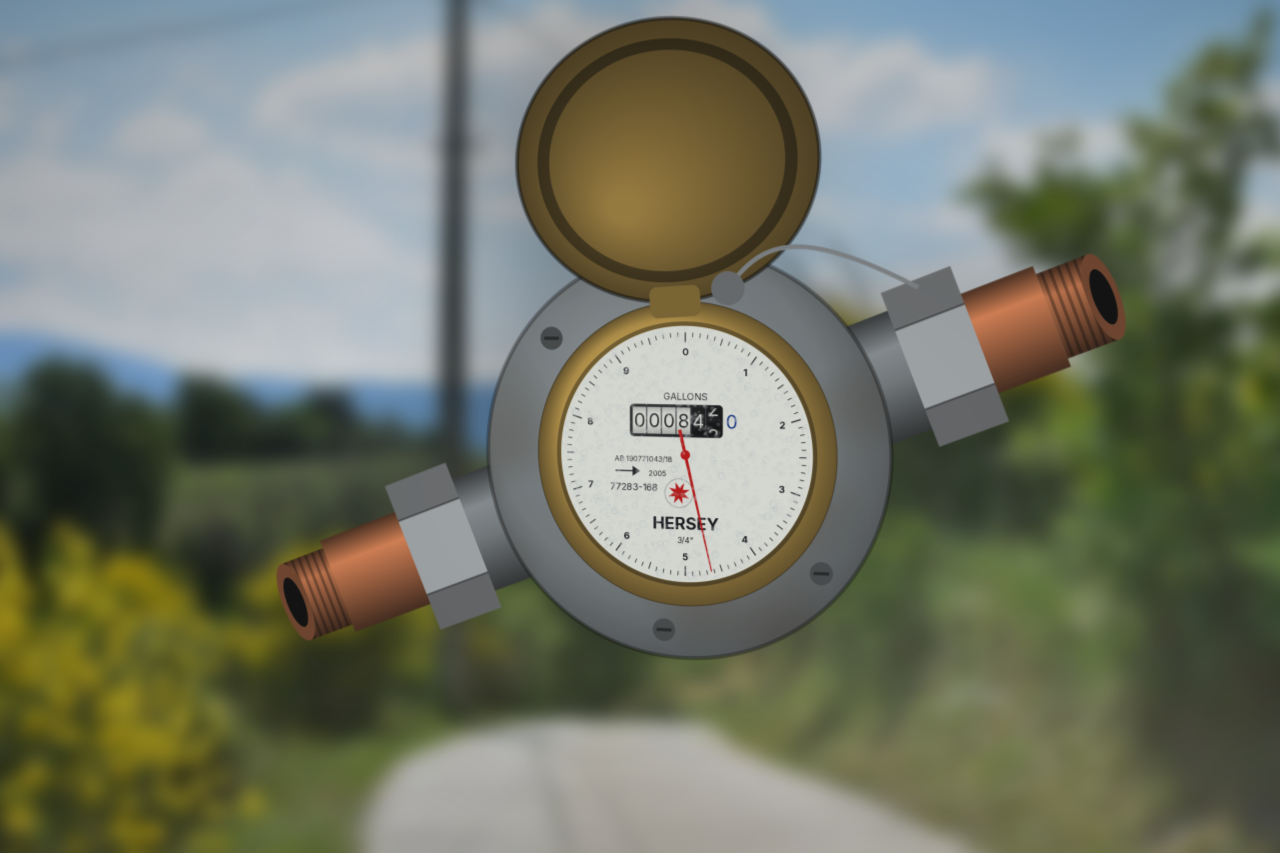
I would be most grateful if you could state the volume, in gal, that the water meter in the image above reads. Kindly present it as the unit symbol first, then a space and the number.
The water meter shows gal 8424.6
